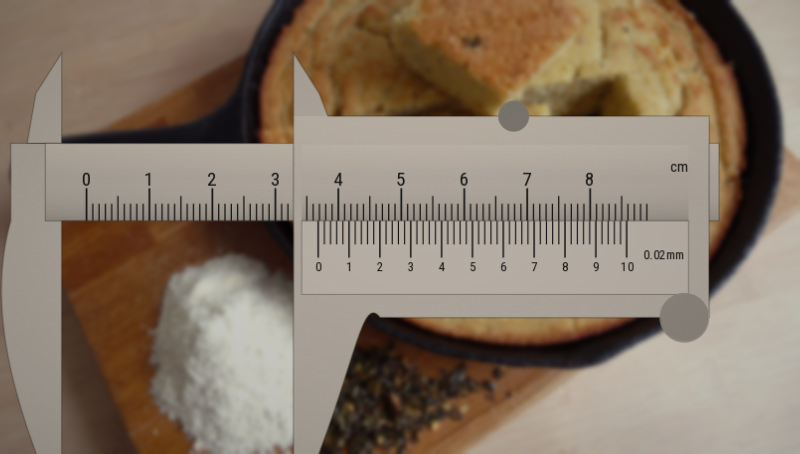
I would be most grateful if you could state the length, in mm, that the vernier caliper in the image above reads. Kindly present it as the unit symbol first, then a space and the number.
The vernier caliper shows mm 36.8
